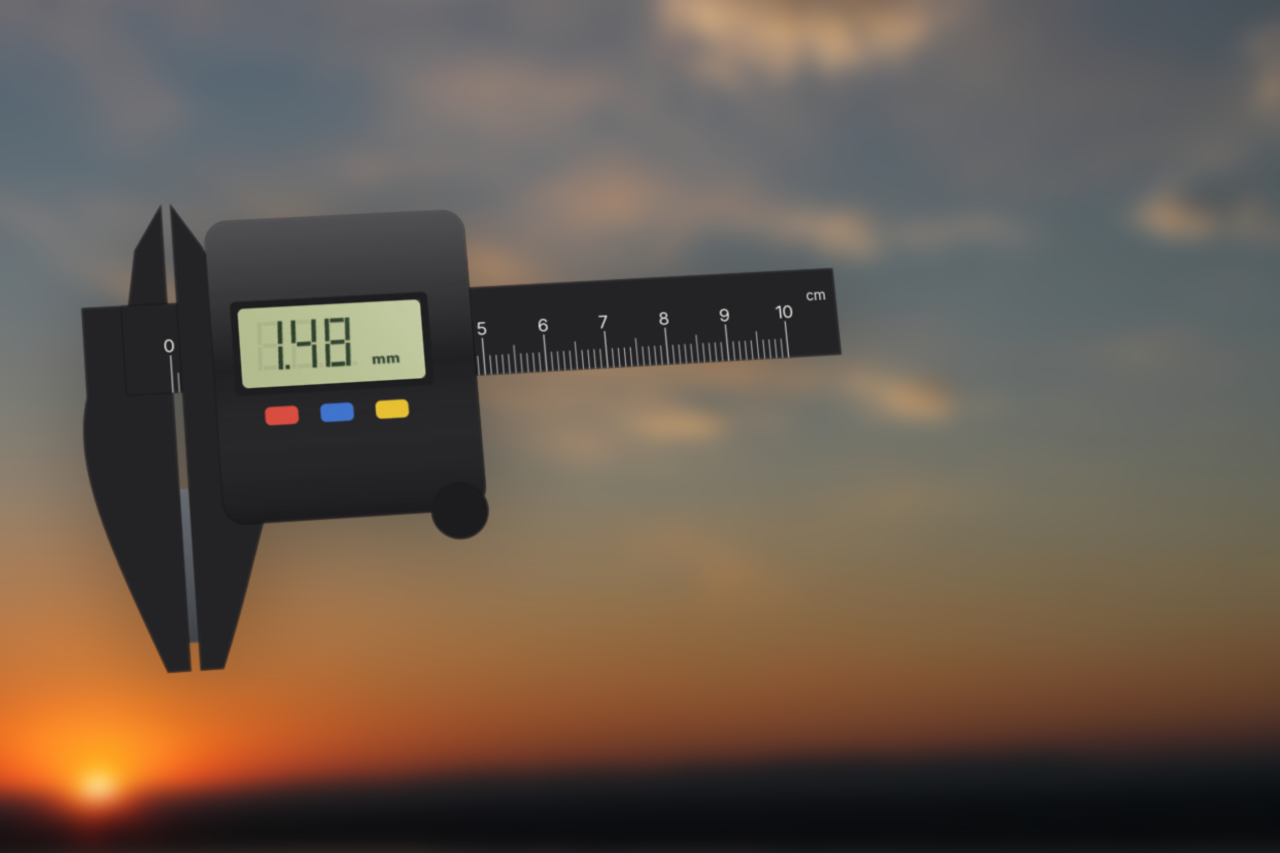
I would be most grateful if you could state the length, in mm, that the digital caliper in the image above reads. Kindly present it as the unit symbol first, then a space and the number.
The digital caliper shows mm 1.48
